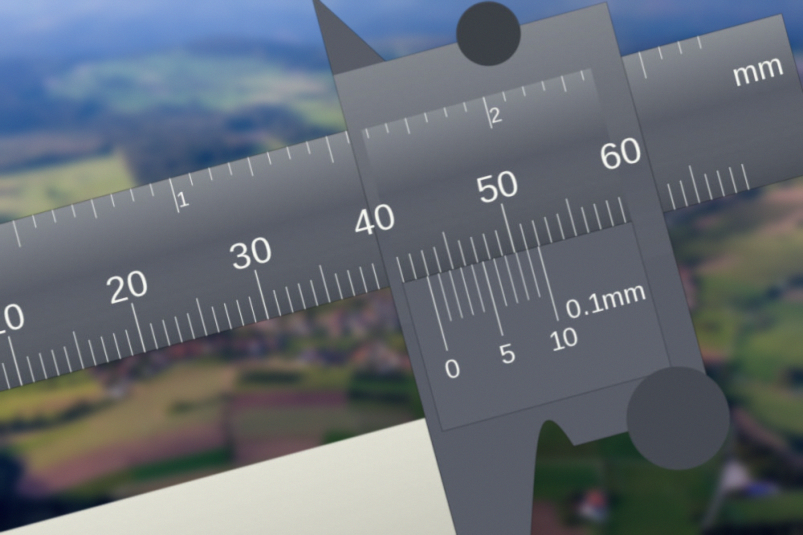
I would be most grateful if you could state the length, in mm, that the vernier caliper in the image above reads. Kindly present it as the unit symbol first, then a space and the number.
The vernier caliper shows mm 42.9
